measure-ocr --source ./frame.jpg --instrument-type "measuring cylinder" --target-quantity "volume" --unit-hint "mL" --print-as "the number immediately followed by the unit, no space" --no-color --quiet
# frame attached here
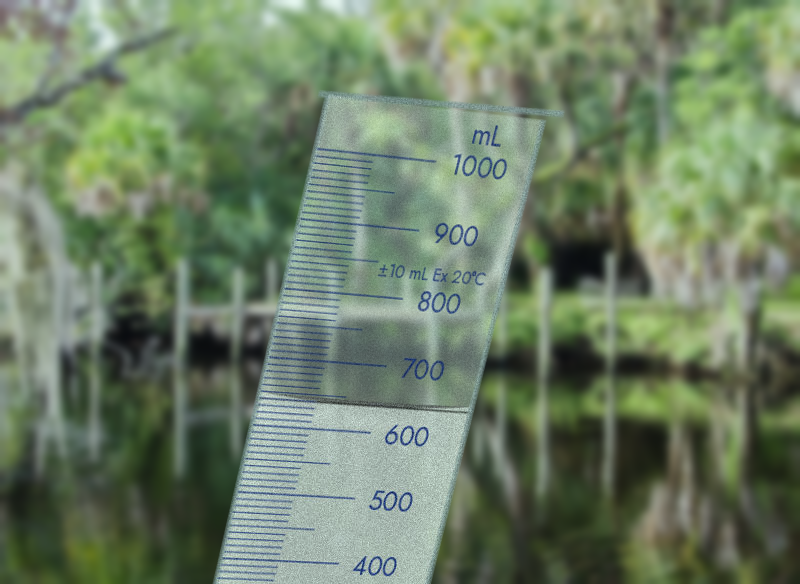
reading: 640mL
